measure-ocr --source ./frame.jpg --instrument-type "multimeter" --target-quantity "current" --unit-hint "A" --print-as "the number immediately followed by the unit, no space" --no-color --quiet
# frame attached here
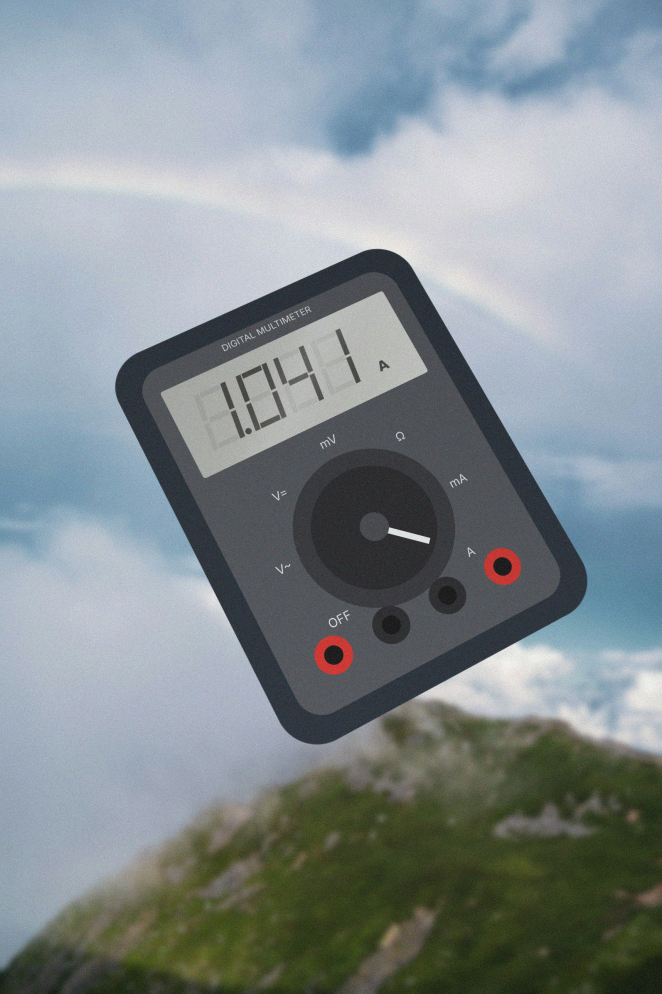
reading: 1.041A
